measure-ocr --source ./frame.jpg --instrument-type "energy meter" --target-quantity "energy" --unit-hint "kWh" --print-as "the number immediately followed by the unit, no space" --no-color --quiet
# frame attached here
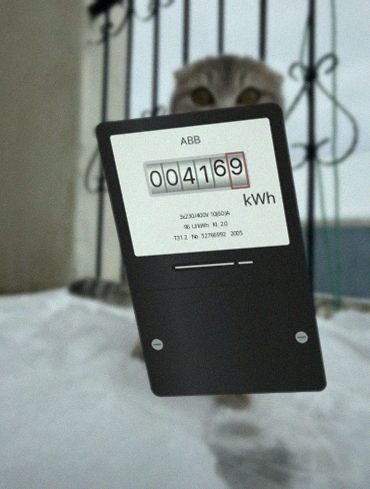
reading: 416.9kWh
